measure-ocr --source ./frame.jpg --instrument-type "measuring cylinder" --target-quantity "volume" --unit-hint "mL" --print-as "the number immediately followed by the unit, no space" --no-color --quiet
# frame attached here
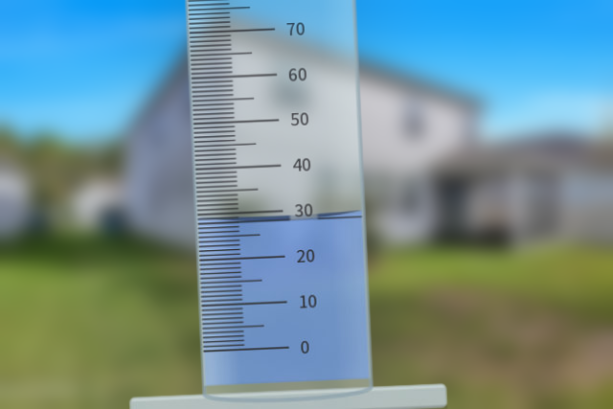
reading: 28mL
